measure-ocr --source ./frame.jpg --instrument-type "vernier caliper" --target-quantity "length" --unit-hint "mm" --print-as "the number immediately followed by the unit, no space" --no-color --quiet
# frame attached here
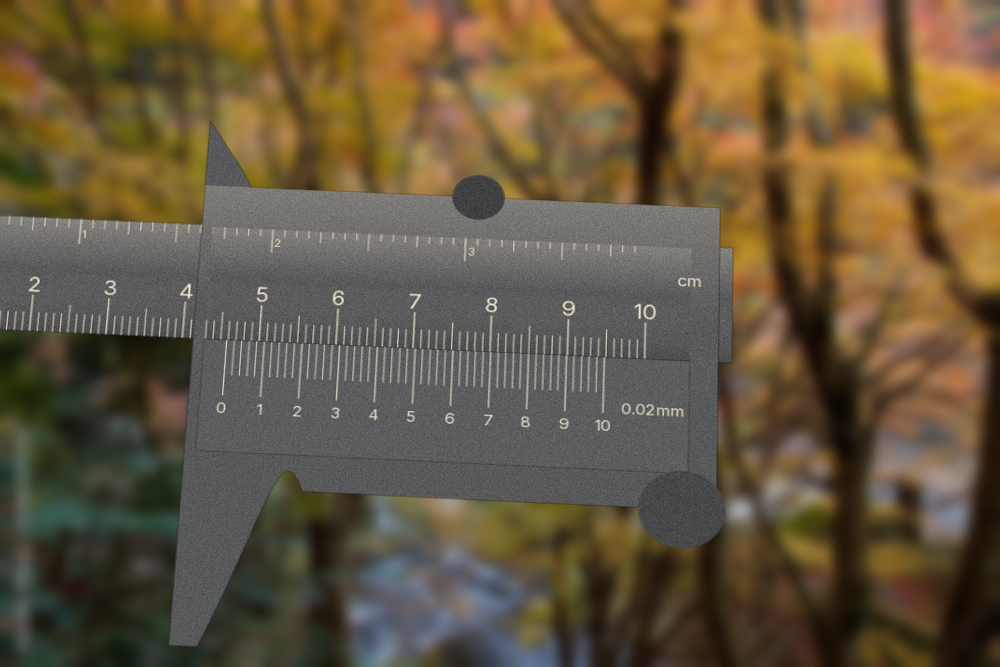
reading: 45.8mm
